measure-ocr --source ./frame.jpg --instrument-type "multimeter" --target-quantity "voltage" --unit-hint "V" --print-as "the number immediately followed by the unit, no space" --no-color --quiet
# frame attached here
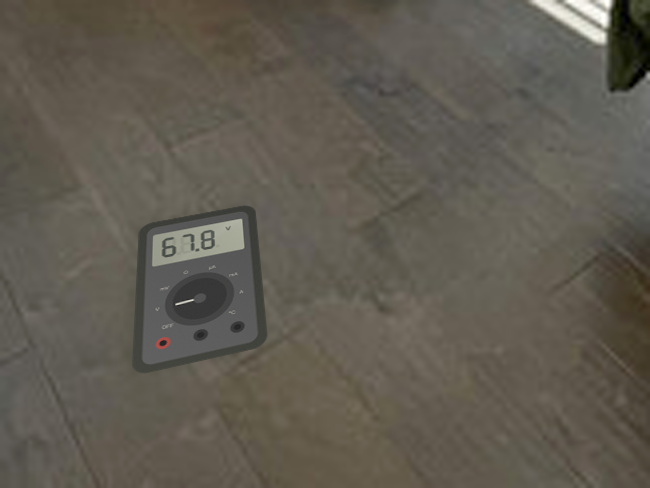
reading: 67.8V
